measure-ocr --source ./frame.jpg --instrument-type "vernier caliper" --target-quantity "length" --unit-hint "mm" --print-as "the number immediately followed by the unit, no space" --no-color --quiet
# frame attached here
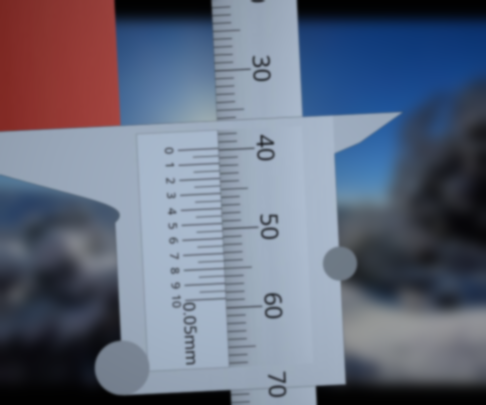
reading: 39.8mm
